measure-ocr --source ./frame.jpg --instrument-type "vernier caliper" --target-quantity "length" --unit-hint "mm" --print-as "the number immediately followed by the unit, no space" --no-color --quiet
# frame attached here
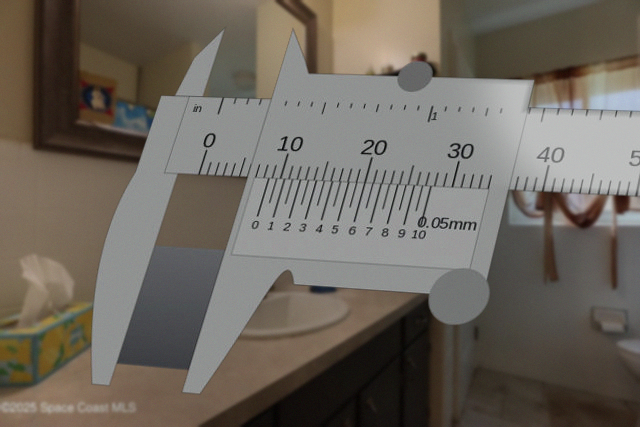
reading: 8.6mm
